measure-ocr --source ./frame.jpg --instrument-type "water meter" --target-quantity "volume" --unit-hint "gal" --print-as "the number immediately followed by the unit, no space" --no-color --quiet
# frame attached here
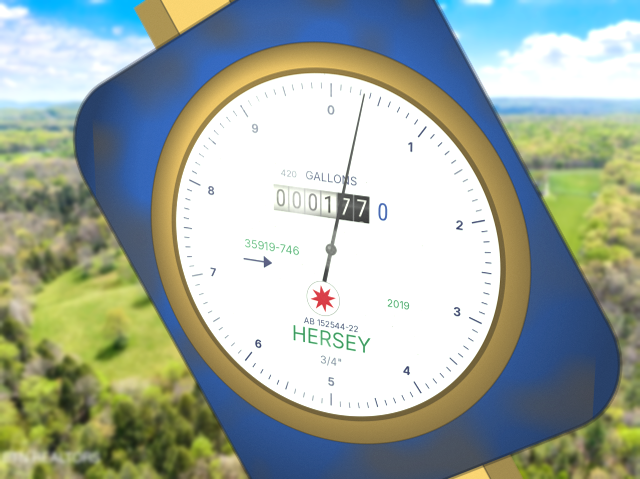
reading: 1770.3gal
